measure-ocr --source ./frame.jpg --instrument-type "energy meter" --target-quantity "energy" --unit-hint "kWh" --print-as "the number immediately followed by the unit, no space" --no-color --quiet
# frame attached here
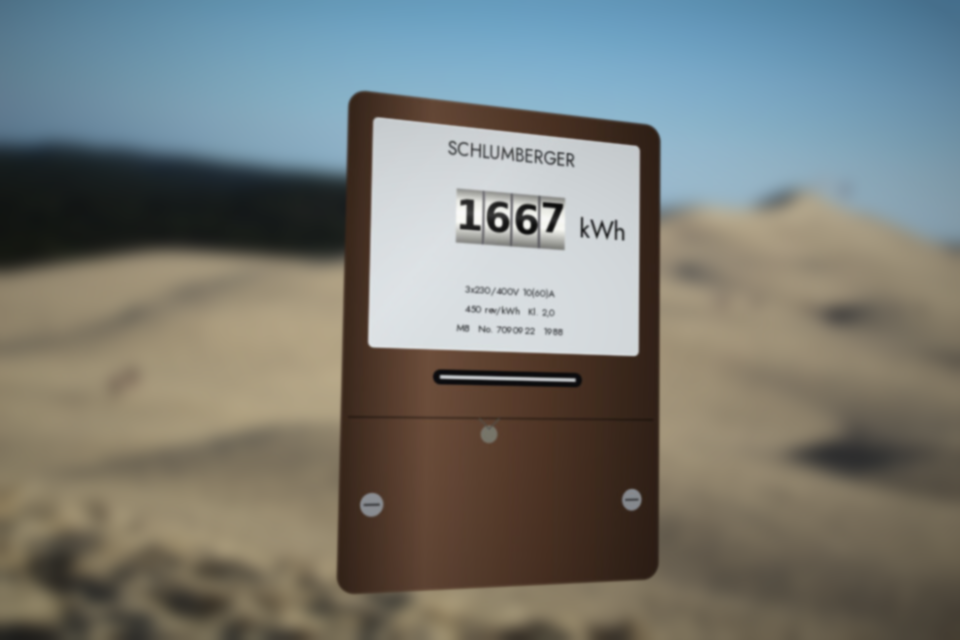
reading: 1667kWh
